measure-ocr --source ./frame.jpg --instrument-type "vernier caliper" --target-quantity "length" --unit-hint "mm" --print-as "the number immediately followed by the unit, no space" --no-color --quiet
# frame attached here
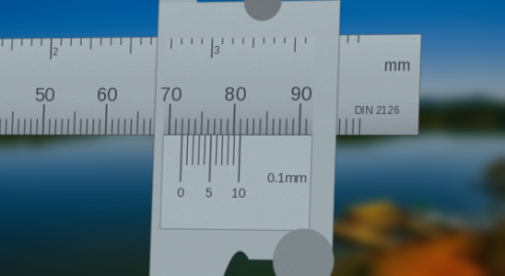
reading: 72.0mm
